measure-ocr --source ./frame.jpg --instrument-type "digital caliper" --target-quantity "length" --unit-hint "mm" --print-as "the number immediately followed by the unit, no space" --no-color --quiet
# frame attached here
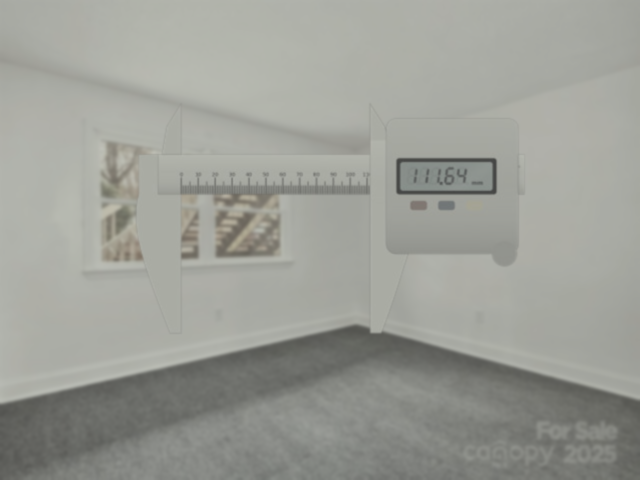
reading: 111.64mm
